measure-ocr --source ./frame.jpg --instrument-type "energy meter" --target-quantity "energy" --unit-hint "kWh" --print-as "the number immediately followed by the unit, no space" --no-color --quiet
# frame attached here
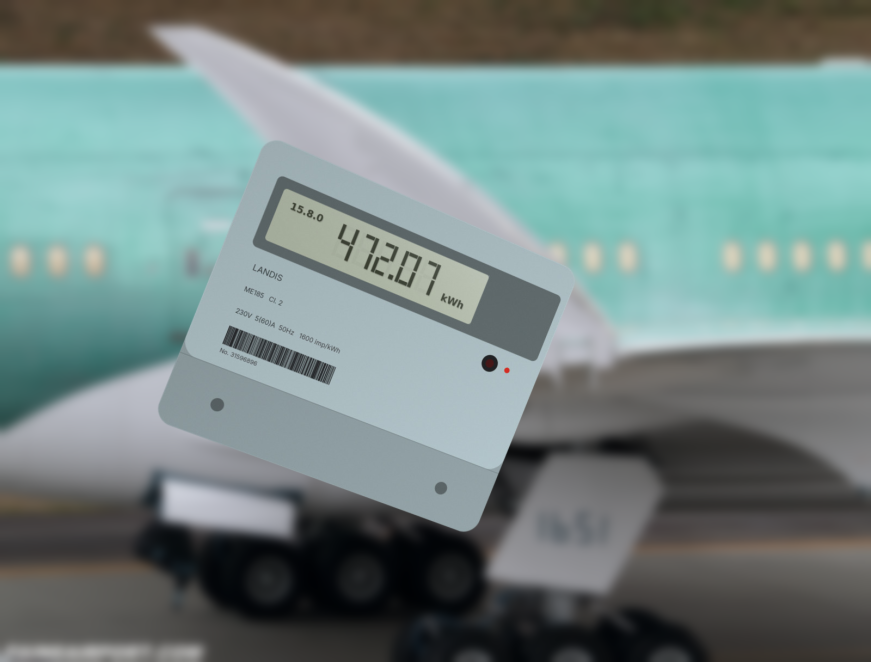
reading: 472.07kWh
